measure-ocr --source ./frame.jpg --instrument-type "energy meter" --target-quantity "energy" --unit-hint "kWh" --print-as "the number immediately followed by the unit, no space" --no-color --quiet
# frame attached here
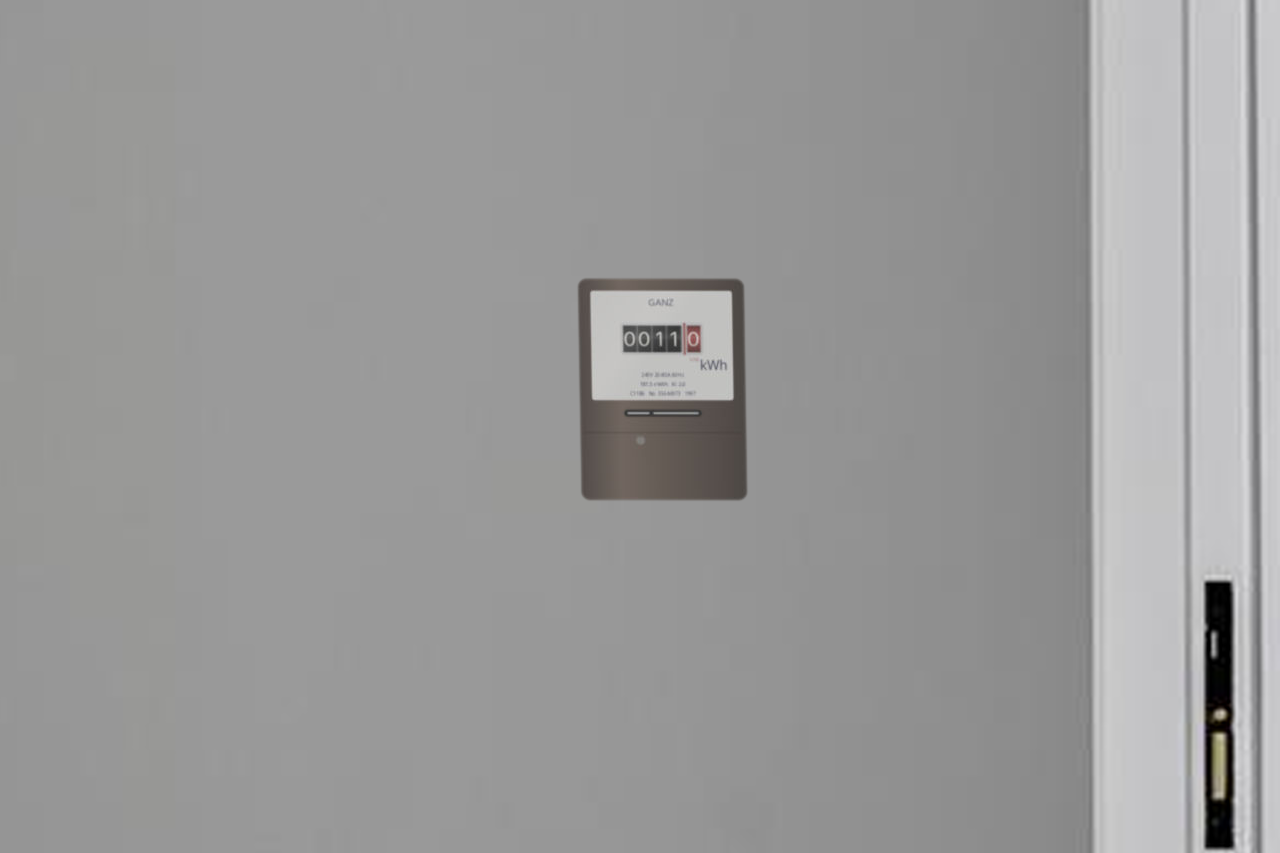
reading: 11.0kWh
